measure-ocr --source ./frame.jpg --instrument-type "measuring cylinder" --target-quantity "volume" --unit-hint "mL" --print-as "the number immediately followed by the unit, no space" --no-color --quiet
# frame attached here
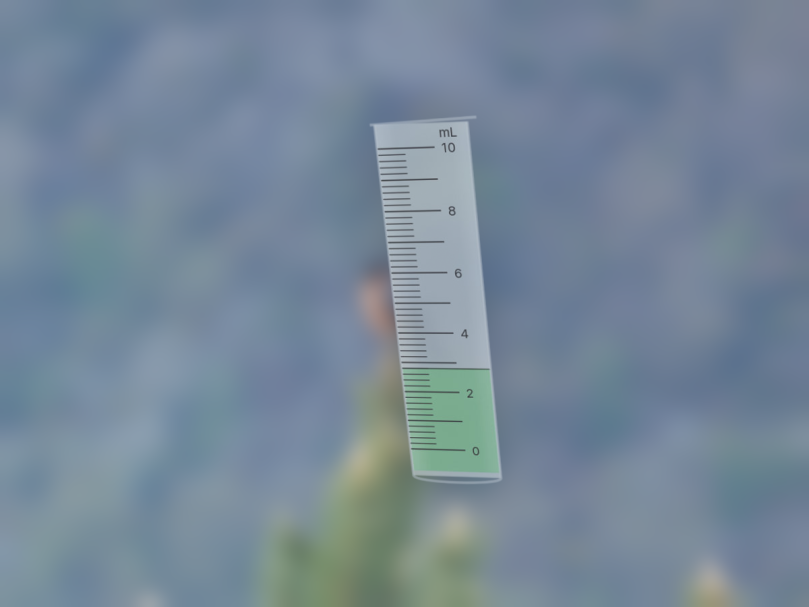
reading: 2.8mL
